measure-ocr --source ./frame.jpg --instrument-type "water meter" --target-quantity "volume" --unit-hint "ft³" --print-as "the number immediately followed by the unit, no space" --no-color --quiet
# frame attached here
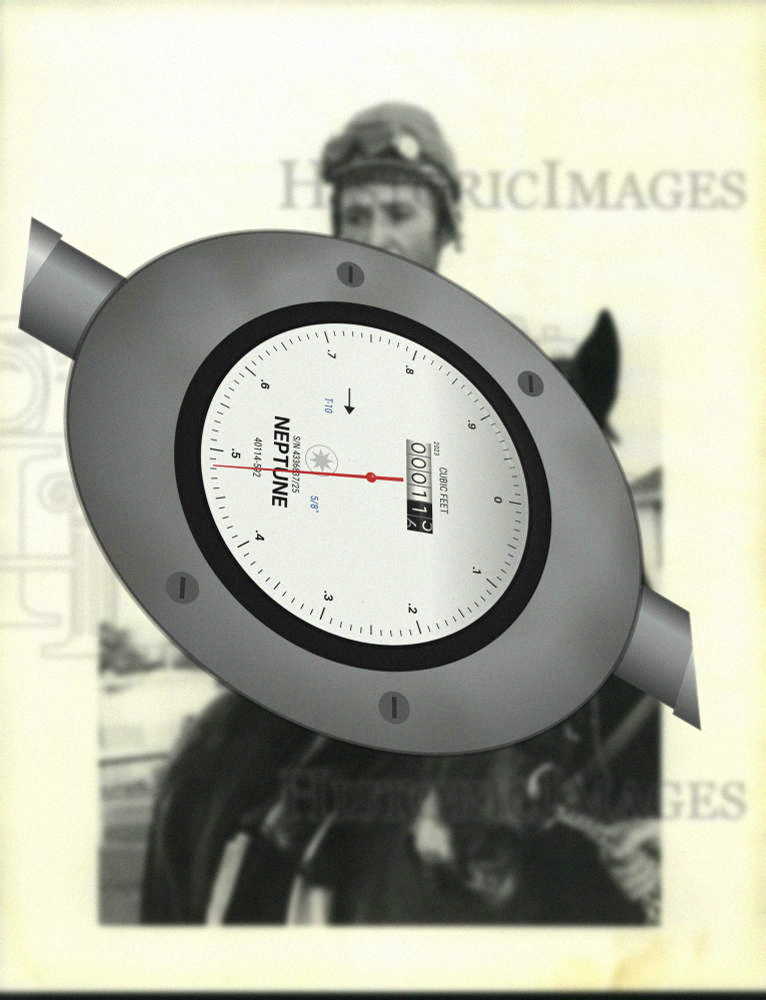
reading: 115.48ft³
